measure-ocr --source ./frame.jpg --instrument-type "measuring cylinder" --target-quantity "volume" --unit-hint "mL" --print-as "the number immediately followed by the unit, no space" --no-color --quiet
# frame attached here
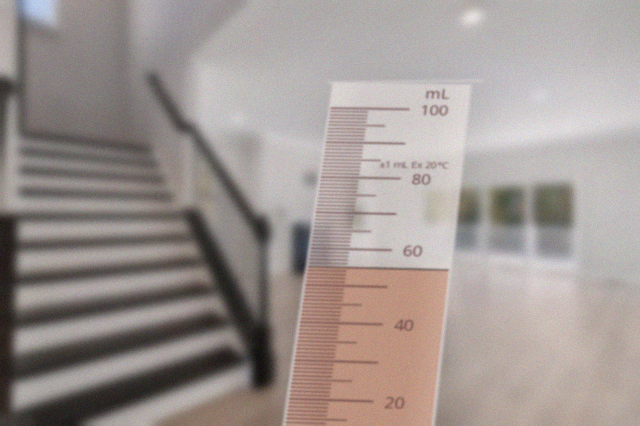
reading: 55mL
